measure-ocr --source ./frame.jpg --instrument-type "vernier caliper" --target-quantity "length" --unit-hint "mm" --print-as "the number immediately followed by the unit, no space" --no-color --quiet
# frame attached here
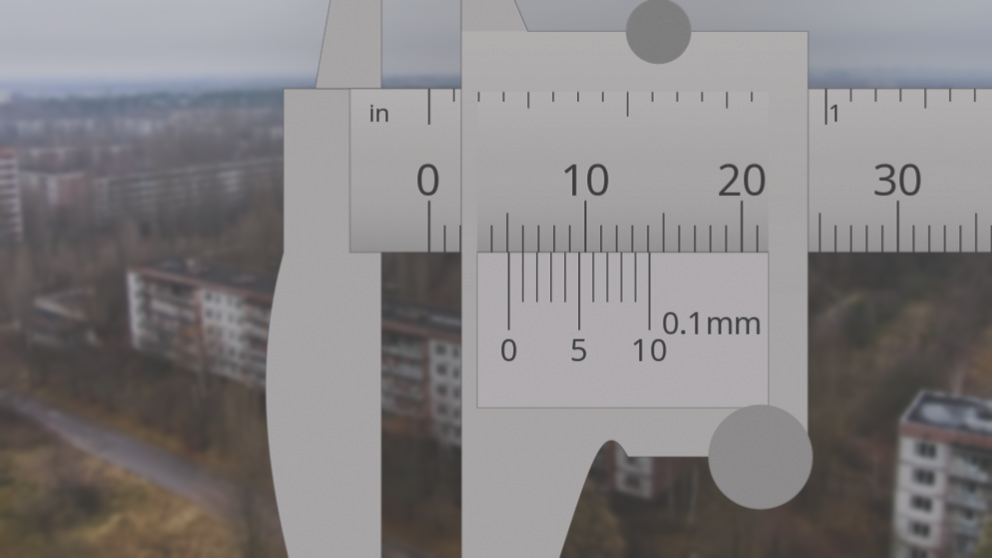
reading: 5.1mm
